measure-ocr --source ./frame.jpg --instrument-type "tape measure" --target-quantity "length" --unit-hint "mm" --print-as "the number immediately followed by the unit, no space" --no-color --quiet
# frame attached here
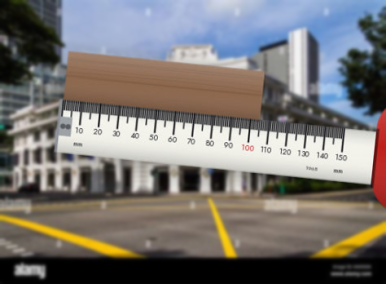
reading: 105mm
